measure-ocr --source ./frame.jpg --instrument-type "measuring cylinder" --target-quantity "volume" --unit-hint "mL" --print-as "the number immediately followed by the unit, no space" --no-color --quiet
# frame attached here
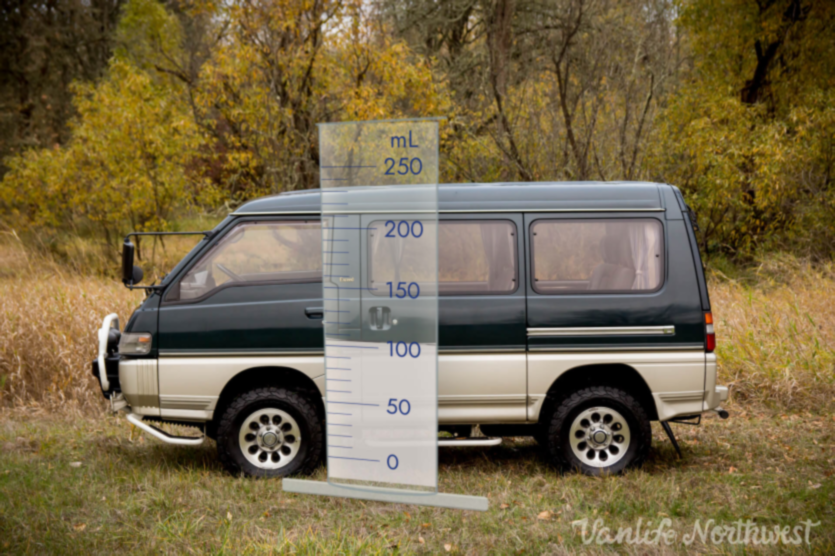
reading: 105mL
